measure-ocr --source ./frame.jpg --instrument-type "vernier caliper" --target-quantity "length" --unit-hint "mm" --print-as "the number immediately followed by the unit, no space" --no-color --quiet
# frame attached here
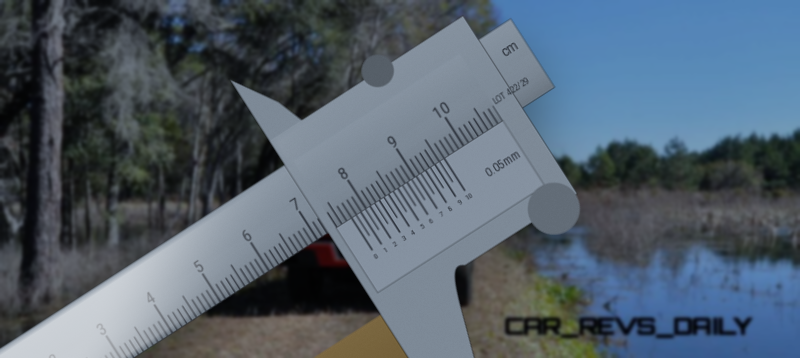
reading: 77.0mm
